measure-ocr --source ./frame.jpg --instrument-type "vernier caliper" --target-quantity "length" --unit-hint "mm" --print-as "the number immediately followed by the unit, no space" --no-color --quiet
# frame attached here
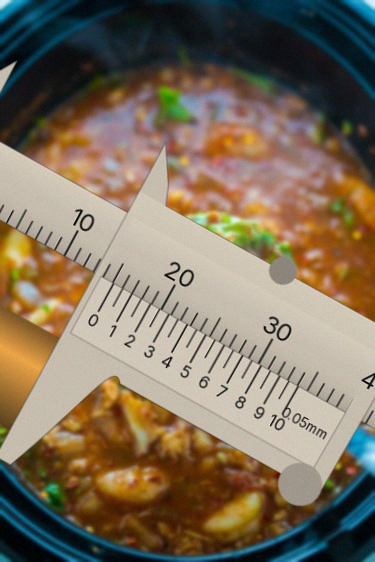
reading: 15.1mm
